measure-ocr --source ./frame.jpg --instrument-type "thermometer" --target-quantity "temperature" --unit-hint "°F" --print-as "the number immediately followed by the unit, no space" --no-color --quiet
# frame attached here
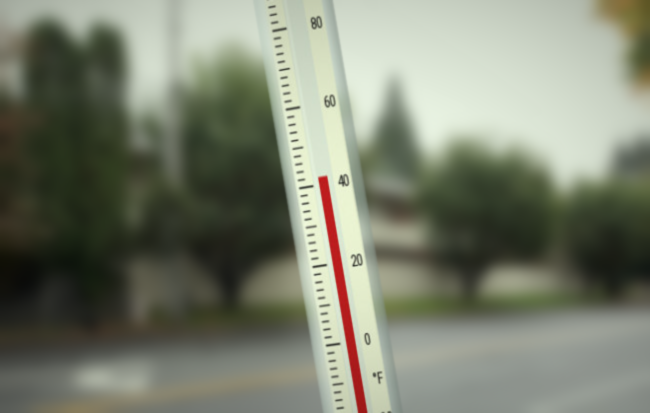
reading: 42°F
